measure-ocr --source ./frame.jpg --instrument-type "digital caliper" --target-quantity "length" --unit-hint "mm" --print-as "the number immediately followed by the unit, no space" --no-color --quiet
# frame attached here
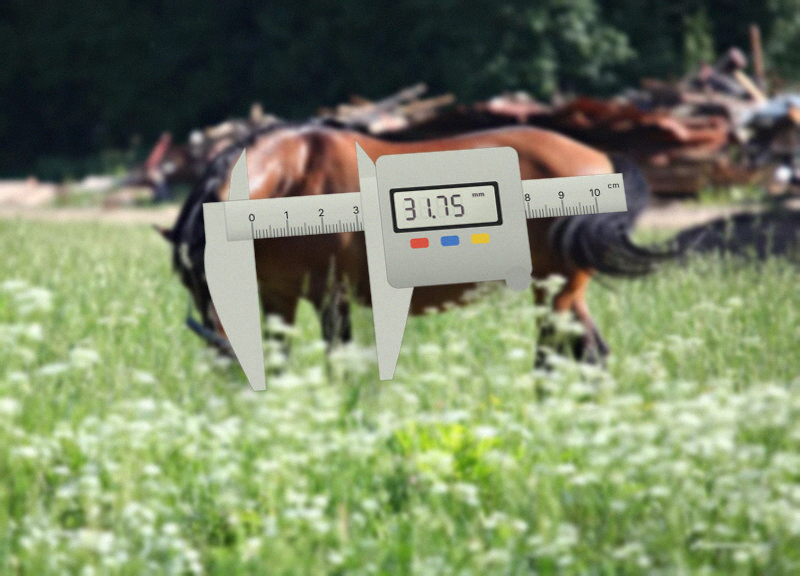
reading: 31.75mm
